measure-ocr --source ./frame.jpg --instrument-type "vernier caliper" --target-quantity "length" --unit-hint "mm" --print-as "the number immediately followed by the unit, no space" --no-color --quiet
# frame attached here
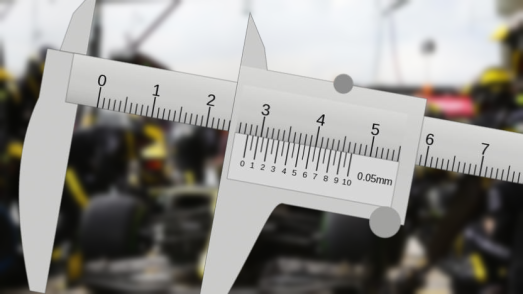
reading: 27.6mm
